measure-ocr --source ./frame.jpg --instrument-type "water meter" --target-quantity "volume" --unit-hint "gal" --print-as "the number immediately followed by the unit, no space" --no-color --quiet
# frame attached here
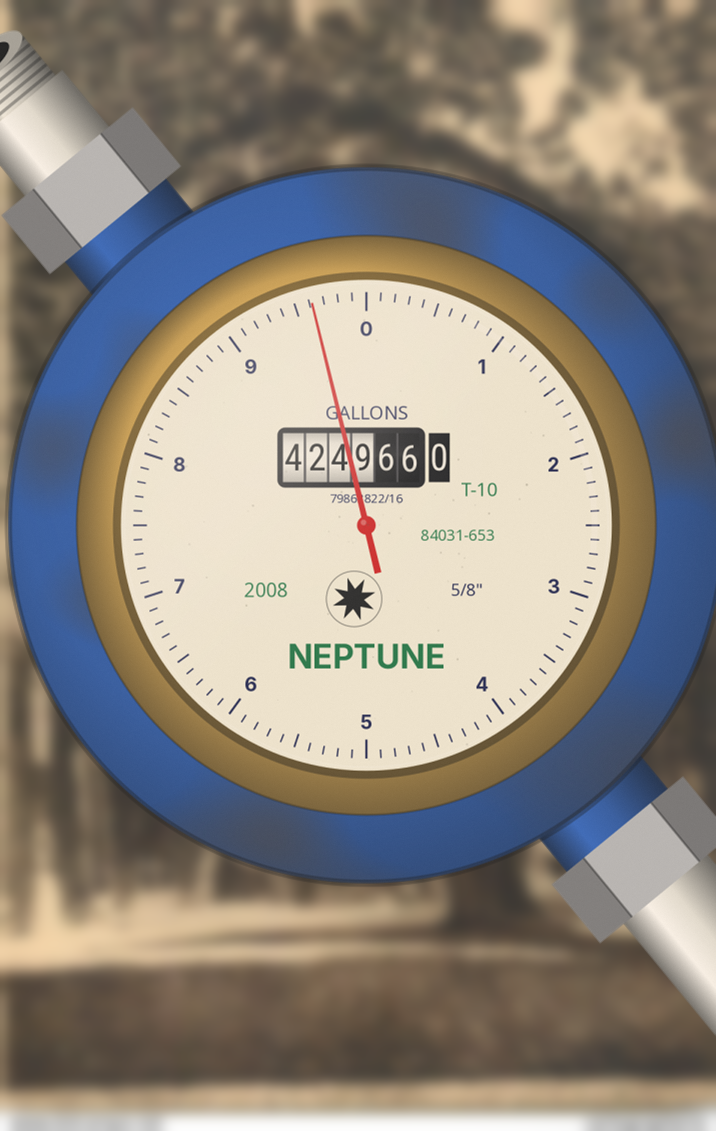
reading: 4249659.6gal
